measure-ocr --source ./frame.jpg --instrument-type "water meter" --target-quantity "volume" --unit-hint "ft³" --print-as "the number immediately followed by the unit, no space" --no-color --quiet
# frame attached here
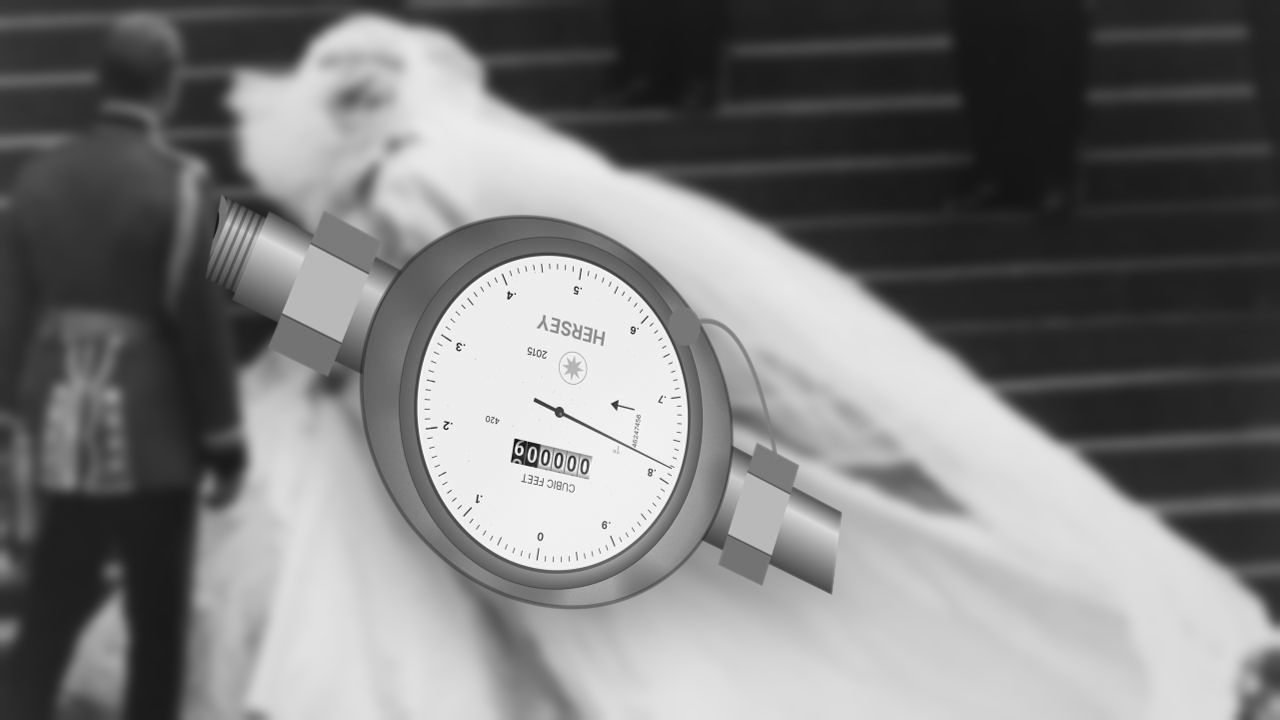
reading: 8.78ft³
